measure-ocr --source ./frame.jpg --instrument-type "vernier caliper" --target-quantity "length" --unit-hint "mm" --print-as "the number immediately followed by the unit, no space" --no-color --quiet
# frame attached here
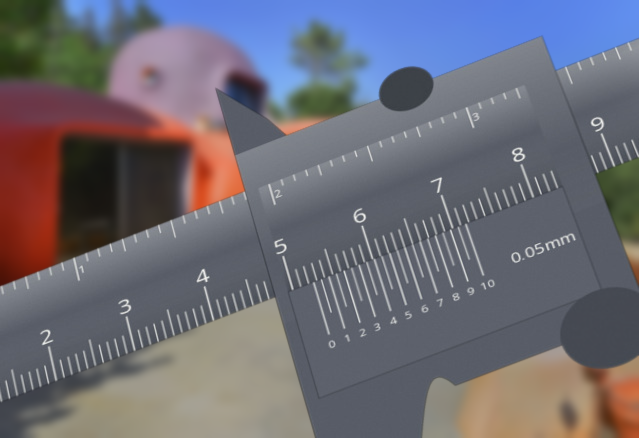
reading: 52.6mm
